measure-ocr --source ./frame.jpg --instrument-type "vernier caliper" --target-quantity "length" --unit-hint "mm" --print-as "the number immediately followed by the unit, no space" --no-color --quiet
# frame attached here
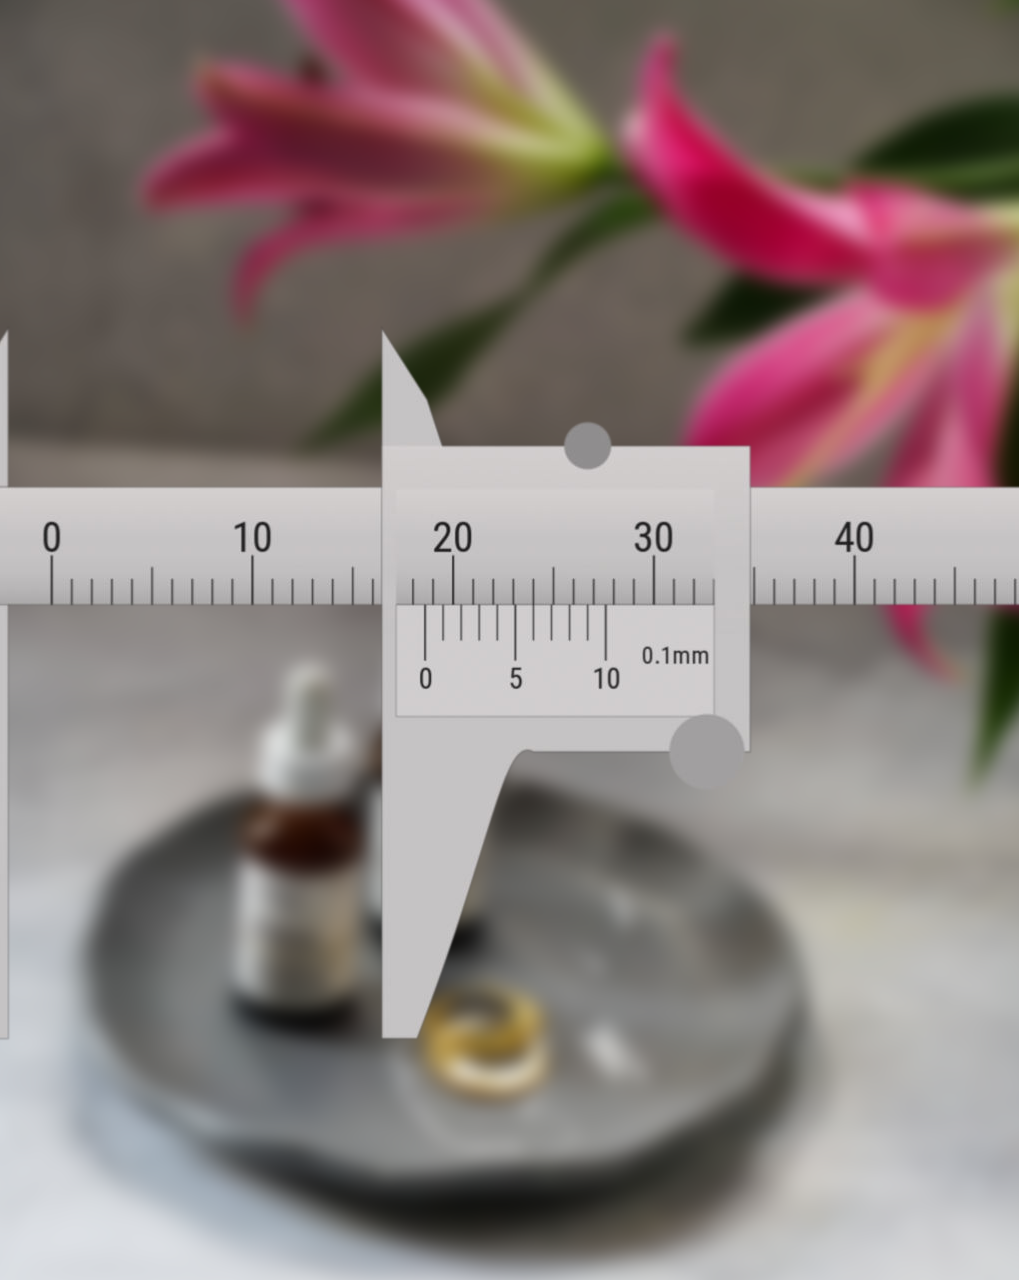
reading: 18.6mm
